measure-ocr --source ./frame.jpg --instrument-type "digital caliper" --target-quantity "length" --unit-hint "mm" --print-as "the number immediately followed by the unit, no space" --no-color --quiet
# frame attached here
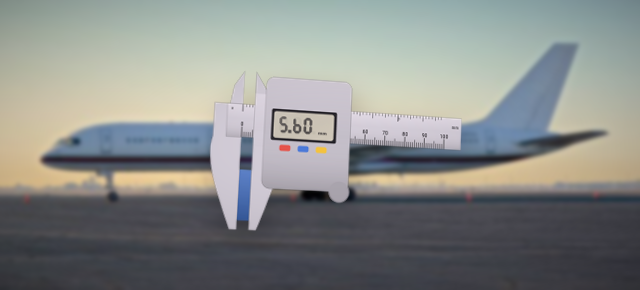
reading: 5.60mm
